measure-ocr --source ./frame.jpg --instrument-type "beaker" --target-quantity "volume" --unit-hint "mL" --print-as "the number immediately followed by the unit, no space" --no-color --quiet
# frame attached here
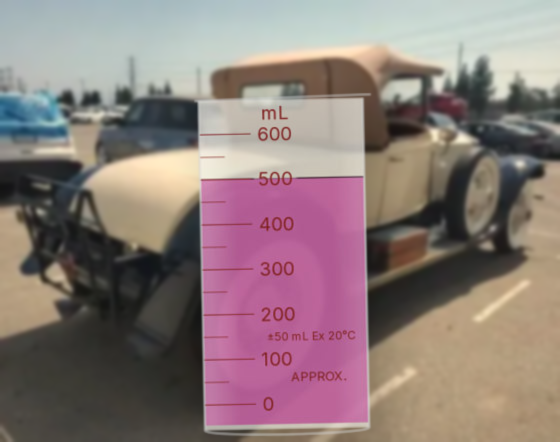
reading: 500mL
